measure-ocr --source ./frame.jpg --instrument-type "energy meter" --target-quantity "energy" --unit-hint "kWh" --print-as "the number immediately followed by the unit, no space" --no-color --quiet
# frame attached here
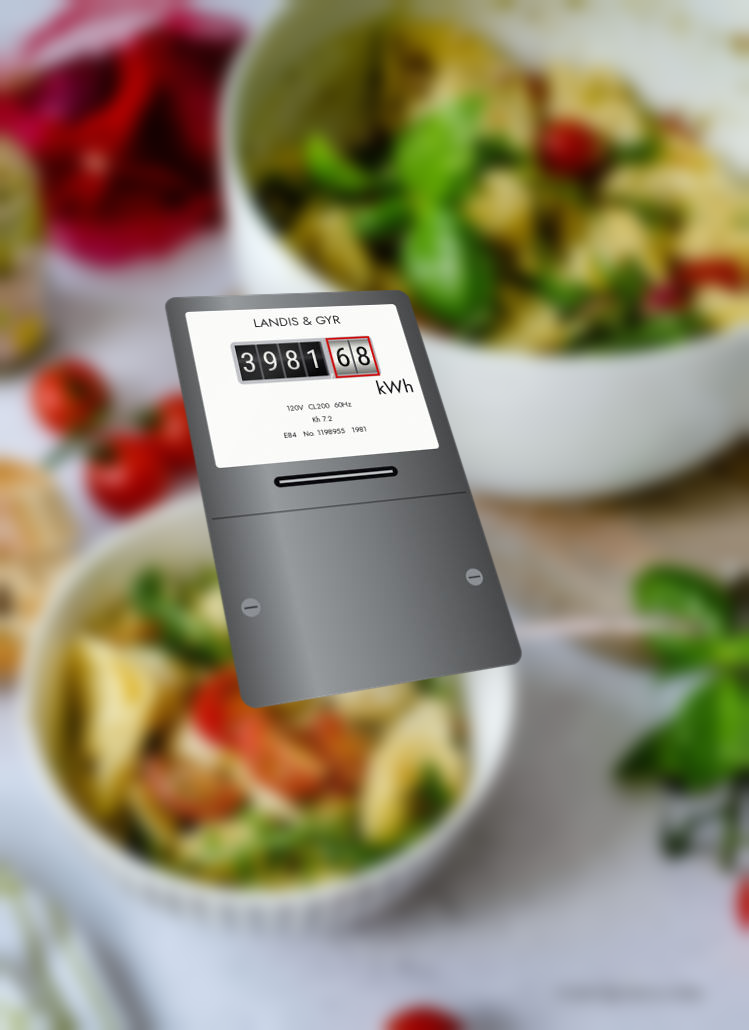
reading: 3981.68kWh
